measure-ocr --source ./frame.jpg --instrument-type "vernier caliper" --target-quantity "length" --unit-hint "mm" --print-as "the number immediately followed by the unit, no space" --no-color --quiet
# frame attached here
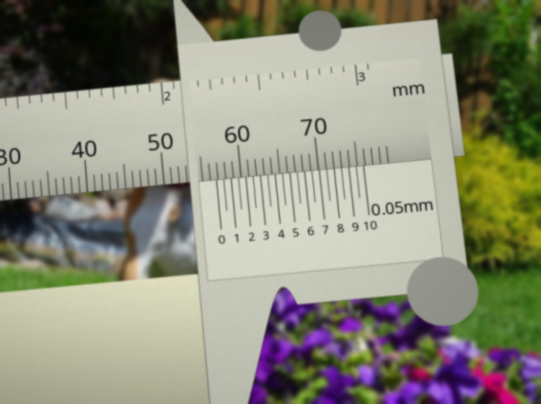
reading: 56.8mm
